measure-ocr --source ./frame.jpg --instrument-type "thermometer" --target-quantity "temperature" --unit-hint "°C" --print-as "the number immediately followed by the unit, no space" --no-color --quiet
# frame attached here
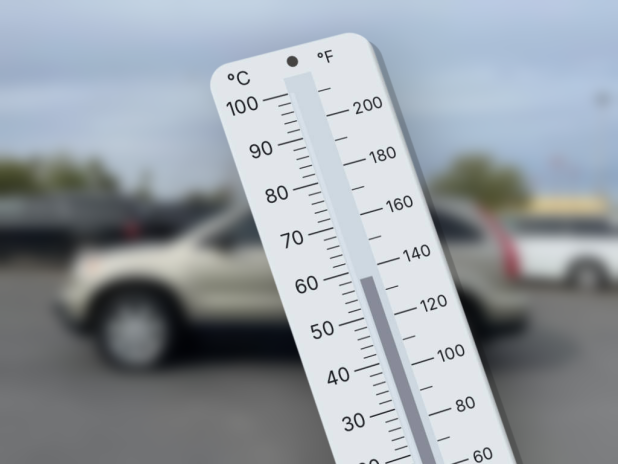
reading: 58°C
